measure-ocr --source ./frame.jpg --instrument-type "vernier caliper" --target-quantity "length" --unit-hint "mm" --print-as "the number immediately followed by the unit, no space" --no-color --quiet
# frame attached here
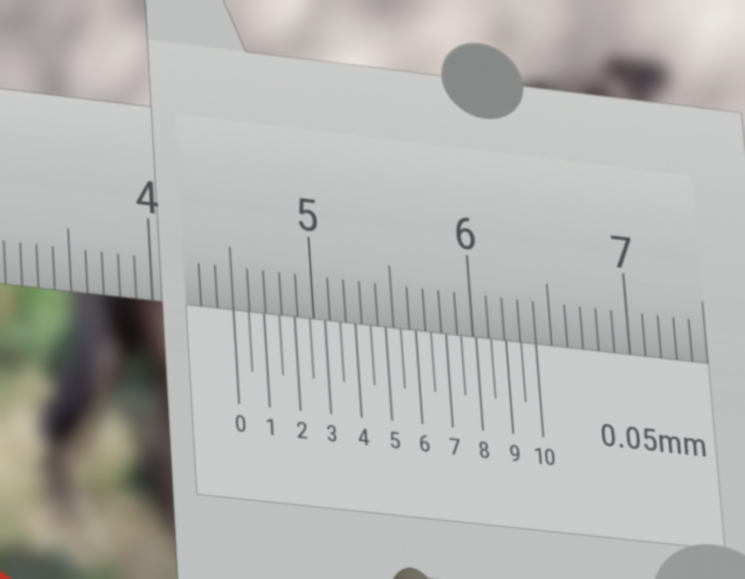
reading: 45.0mm
